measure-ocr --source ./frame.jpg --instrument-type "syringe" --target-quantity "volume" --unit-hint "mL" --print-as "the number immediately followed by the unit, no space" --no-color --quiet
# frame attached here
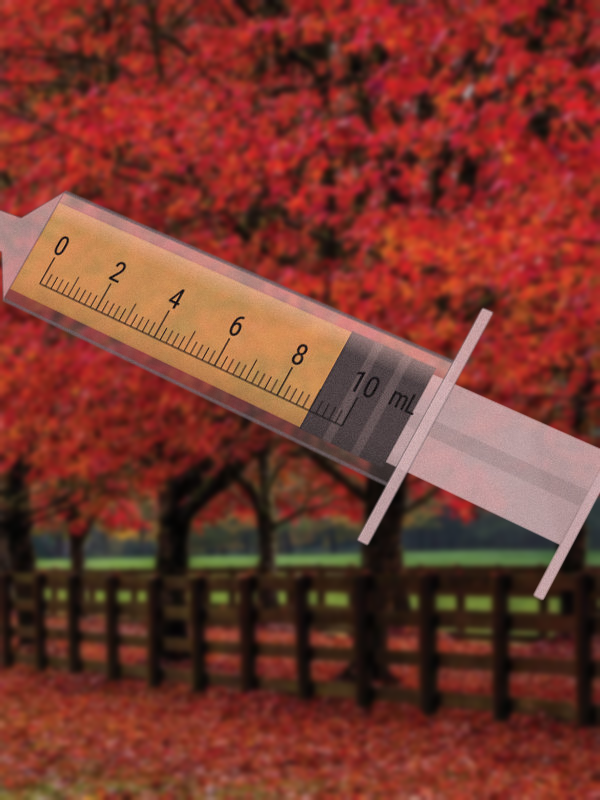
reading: 9mL
